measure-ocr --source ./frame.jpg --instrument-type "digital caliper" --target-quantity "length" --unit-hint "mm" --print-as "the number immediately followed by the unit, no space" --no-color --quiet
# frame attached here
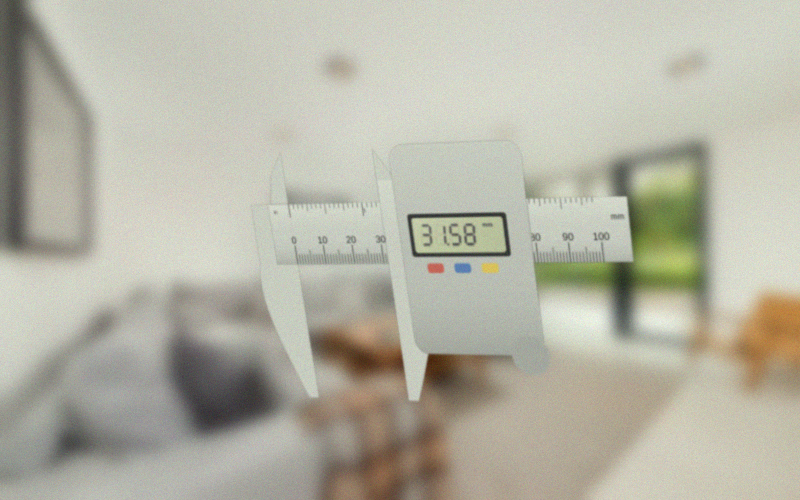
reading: 31.58mm
